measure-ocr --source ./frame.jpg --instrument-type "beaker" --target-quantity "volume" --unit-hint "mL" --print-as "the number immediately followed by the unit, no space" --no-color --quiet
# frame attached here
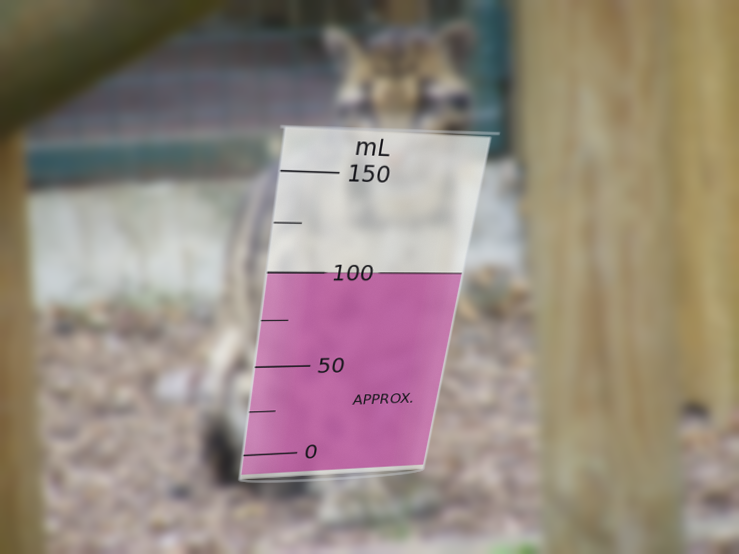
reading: 100mL
